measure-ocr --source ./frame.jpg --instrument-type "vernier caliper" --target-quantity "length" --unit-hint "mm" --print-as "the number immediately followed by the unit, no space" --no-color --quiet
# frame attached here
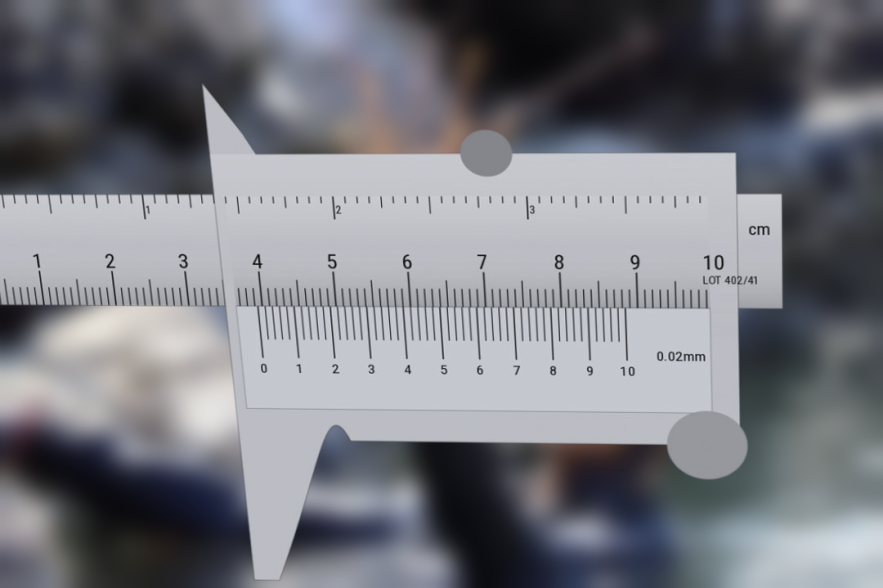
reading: 39.4mm
